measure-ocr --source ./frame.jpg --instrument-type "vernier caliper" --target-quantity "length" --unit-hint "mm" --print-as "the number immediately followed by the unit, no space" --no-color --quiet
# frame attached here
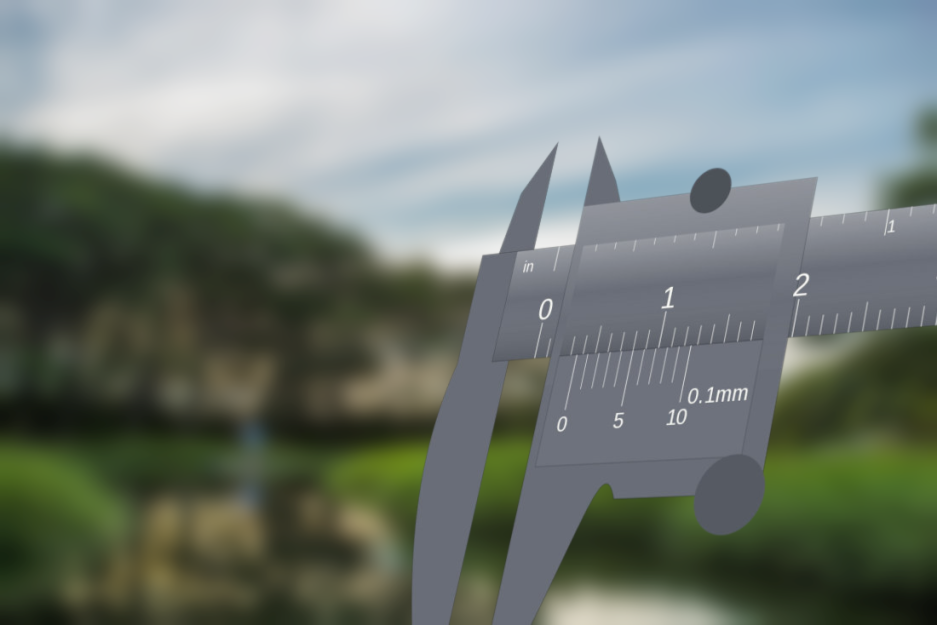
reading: 3.5mm
